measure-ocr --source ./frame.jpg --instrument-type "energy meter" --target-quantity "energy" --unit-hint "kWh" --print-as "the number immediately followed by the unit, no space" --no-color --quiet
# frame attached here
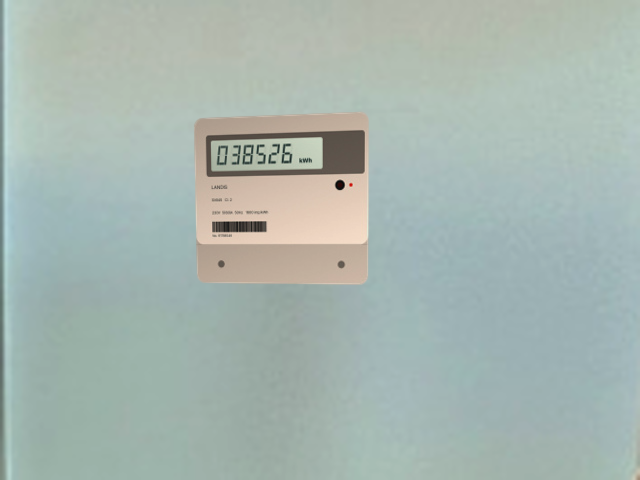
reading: 38526kWh
